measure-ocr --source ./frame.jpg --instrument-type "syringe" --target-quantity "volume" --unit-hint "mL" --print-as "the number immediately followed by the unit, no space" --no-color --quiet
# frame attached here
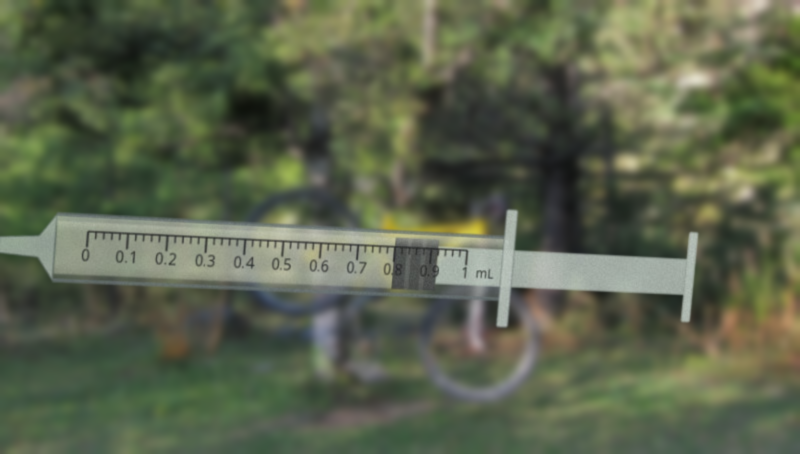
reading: 0.8mL
